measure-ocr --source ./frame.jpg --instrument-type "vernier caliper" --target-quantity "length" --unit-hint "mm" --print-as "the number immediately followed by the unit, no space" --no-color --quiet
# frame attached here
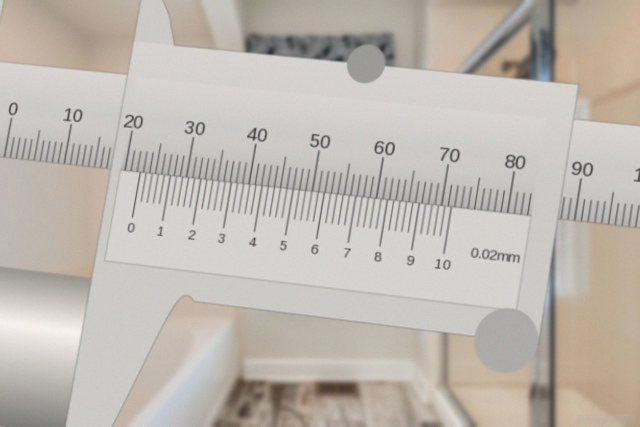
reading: 22.5mm
